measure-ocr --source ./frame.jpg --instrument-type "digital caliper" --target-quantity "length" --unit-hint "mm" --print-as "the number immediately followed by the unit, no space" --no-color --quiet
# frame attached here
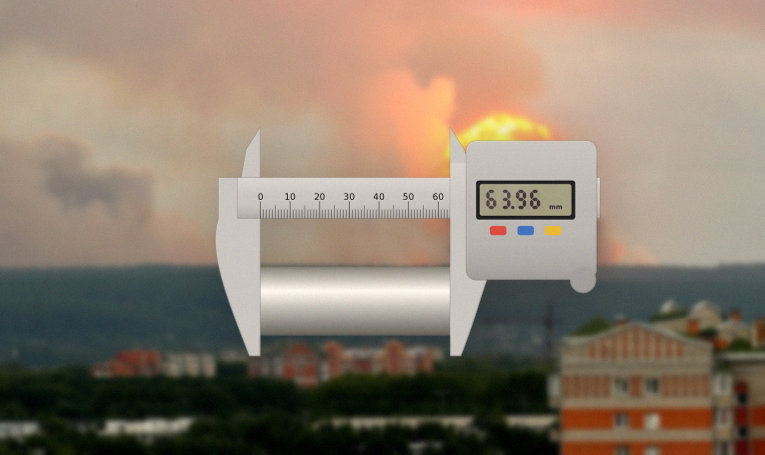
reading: 63.96mm
